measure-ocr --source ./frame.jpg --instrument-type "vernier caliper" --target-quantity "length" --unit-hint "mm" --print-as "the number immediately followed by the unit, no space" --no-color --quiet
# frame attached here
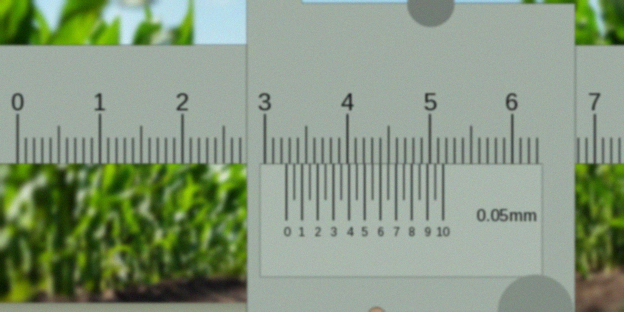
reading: 32.6mm
